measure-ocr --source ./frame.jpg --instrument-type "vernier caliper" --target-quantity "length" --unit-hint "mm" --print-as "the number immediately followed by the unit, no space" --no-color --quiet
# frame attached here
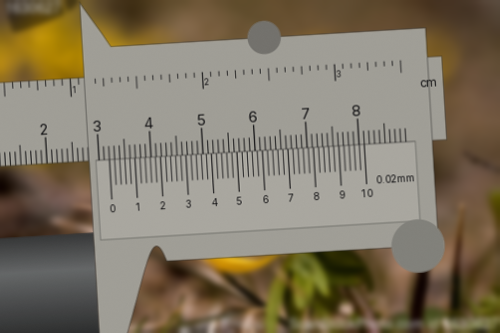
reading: 32.0mm
